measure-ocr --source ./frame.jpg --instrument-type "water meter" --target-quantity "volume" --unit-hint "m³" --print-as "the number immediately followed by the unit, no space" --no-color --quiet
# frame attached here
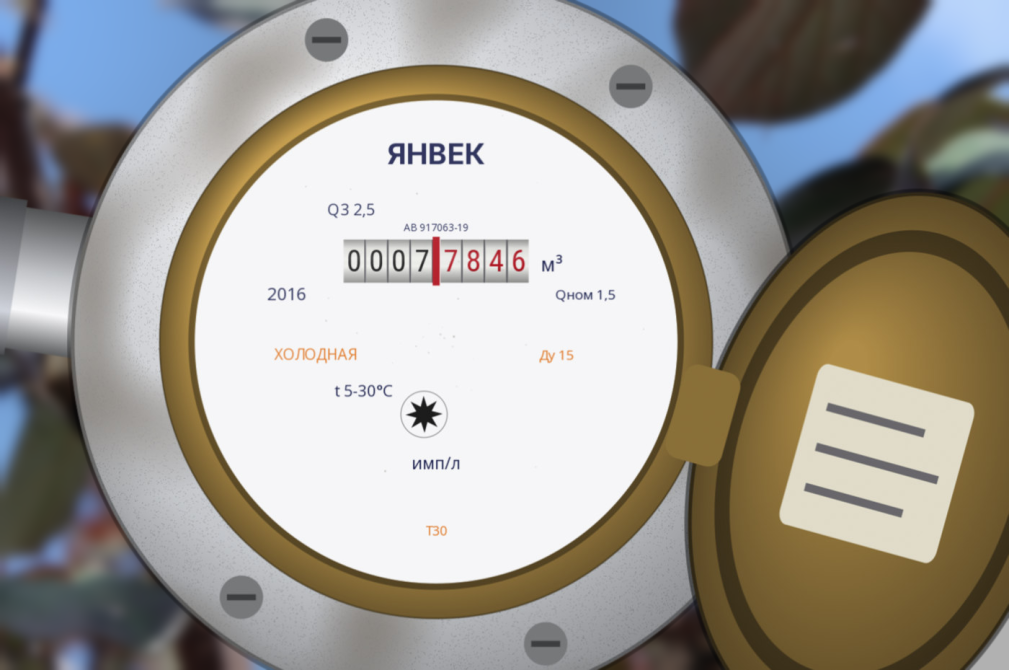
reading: 7.7846m³
